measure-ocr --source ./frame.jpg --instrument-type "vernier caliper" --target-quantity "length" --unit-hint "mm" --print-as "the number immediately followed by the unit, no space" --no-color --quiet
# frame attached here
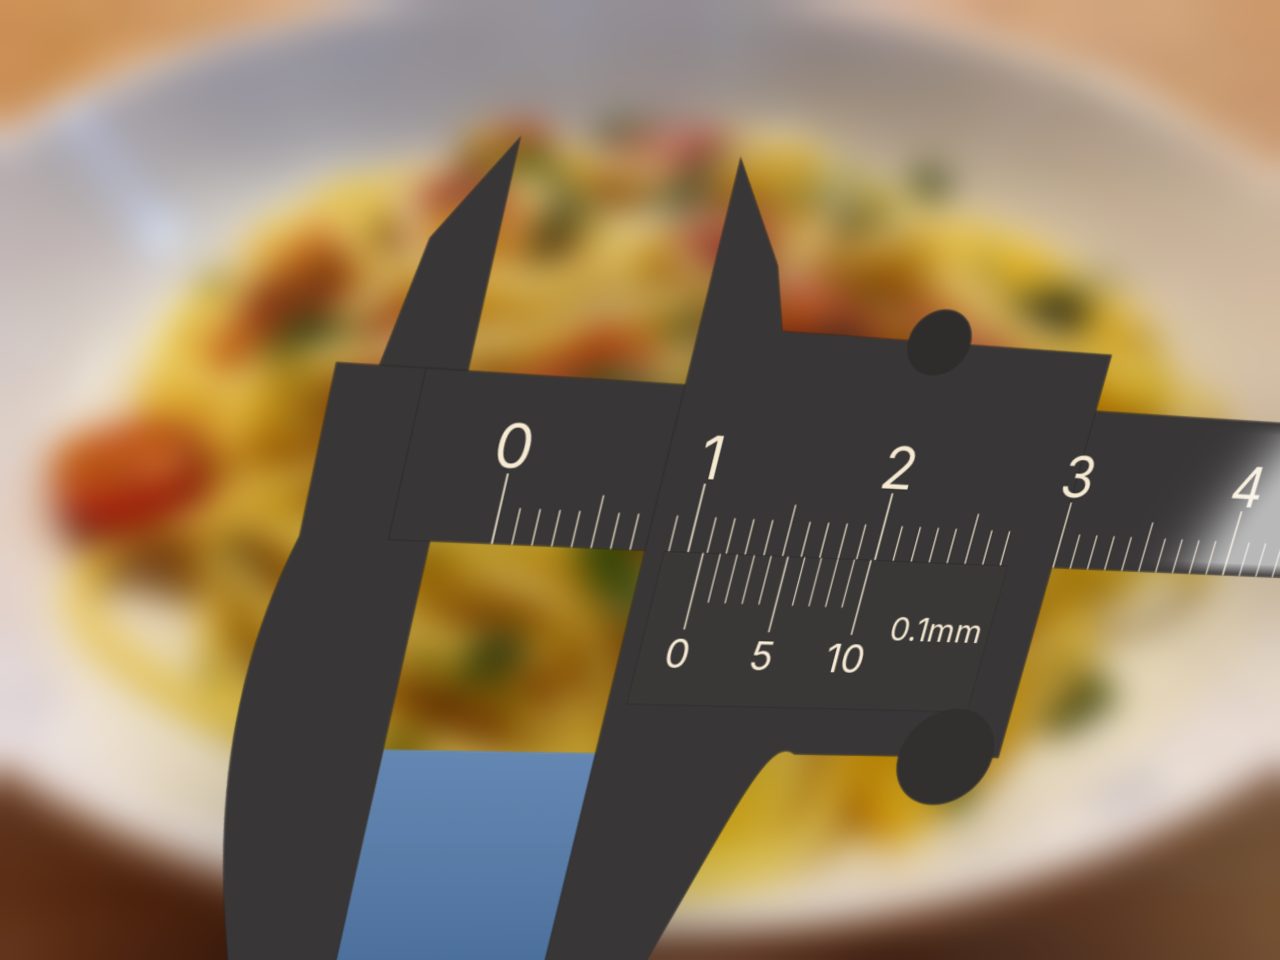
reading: 10.8mm
